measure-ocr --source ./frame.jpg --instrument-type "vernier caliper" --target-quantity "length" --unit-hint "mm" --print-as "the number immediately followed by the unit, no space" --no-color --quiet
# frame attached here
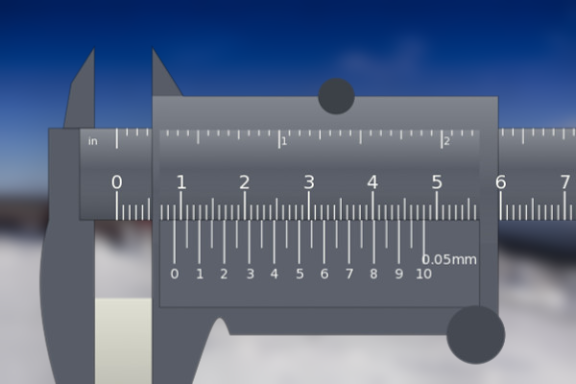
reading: 9.0mm
